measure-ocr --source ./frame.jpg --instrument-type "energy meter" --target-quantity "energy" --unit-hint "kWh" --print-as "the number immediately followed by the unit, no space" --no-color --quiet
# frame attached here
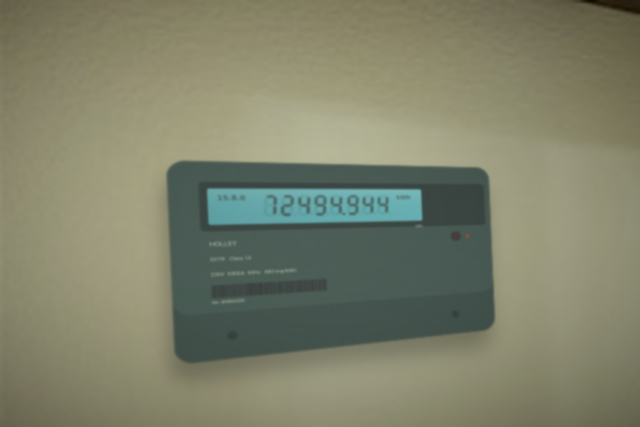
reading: 72494.944kWh
